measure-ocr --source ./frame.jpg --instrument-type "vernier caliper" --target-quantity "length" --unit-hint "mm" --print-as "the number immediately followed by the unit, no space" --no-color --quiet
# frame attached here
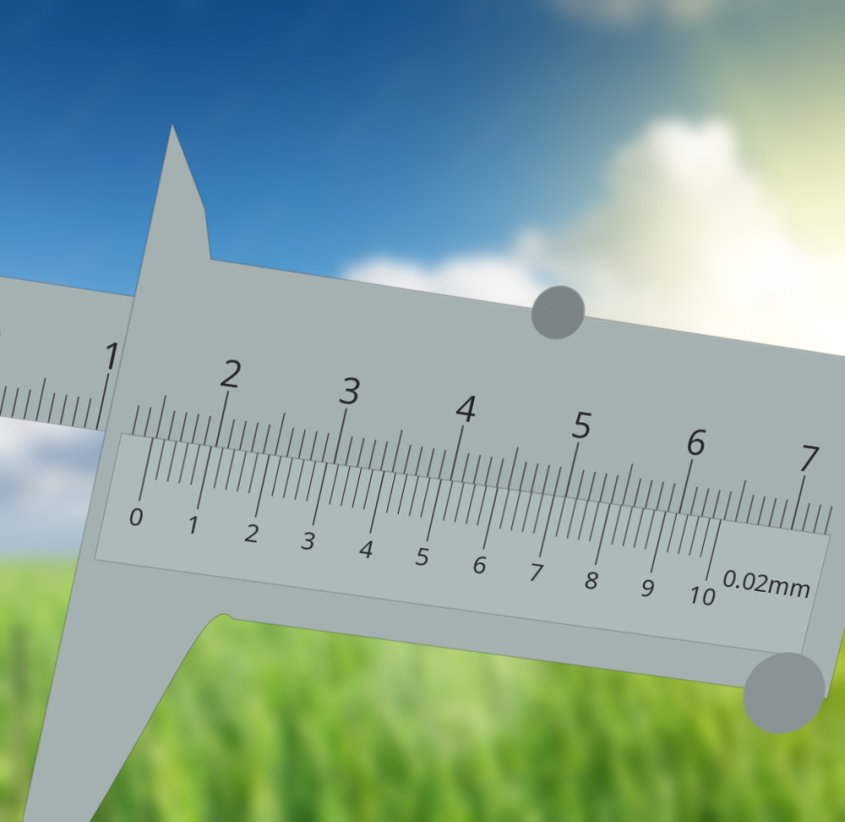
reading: 14.7mm
